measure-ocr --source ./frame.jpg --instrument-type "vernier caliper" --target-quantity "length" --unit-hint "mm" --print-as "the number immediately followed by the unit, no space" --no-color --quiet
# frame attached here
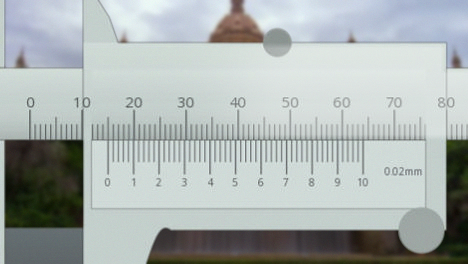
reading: 15.0mm
